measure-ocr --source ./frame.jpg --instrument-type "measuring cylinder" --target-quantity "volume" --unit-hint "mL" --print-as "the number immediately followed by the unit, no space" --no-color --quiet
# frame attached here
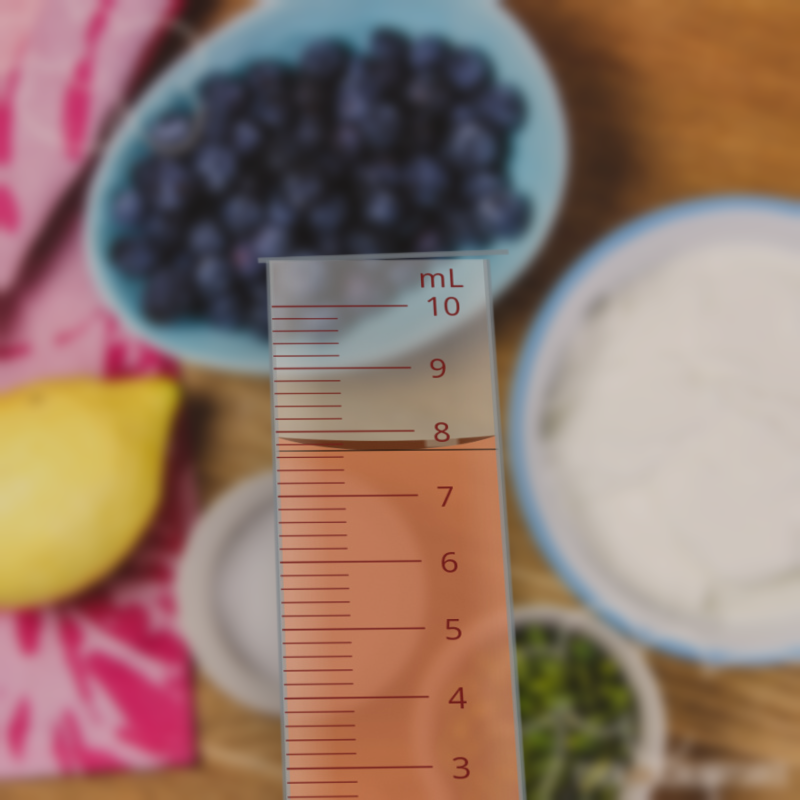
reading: 7.7mL
